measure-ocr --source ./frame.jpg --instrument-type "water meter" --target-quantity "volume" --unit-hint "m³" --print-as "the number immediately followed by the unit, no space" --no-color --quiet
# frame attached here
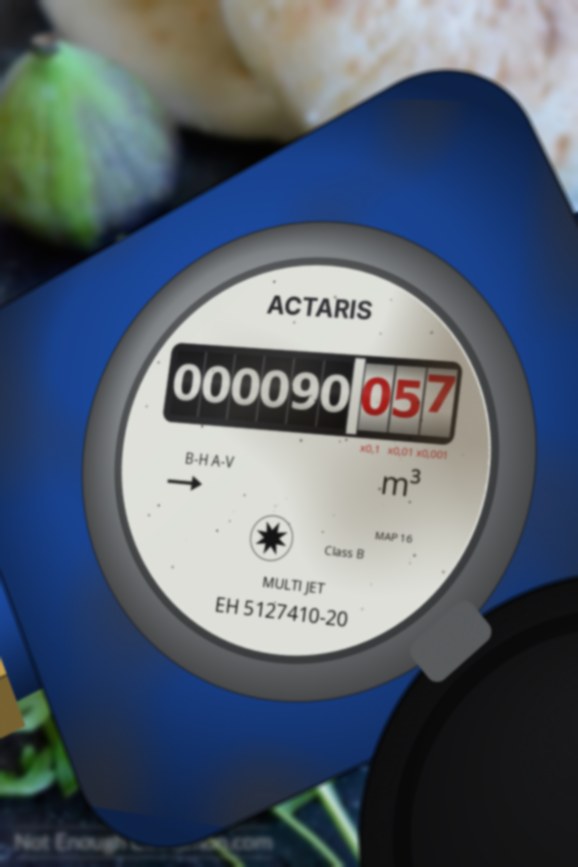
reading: 90.057m³
